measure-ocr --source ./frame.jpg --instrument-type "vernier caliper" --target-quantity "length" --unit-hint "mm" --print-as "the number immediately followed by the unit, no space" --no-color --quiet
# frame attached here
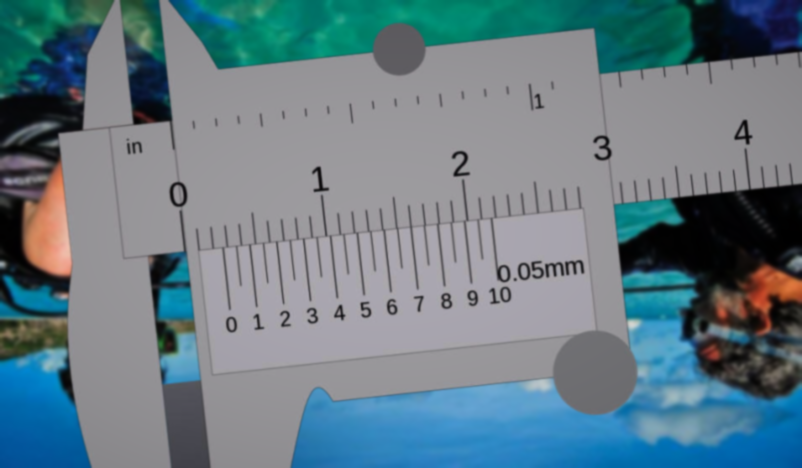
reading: 2.7mm
